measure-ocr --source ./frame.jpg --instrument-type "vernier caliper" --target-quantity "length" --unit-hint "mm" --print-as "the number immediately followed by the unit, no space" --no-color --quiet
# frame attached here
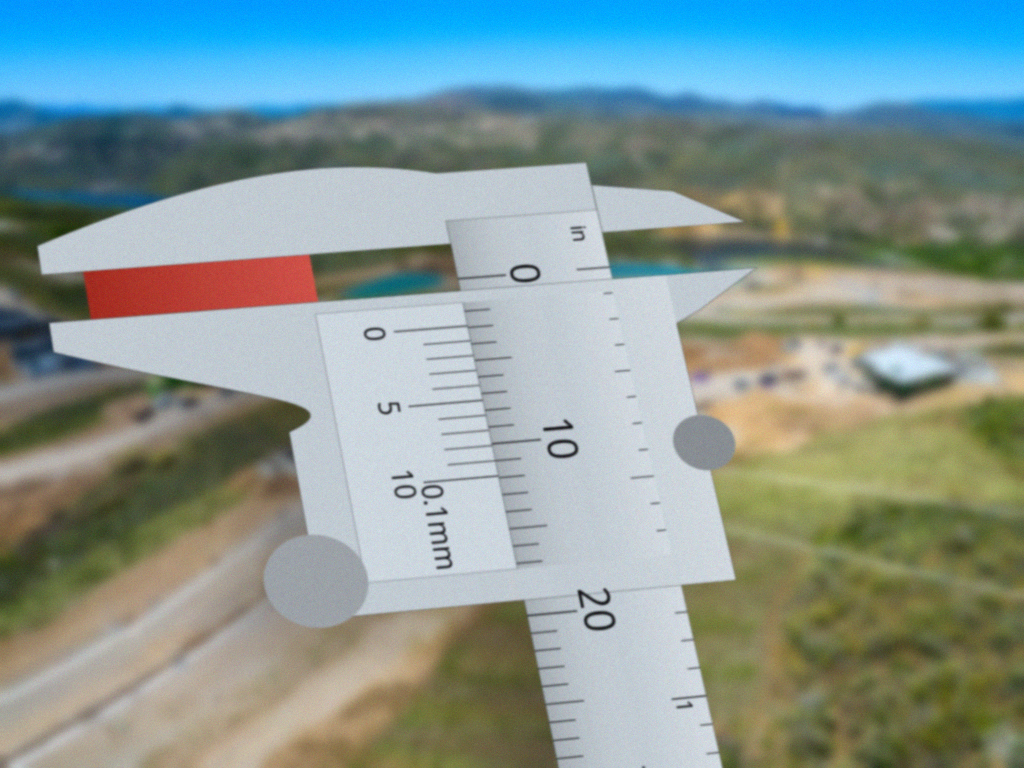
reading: 2.9mm
